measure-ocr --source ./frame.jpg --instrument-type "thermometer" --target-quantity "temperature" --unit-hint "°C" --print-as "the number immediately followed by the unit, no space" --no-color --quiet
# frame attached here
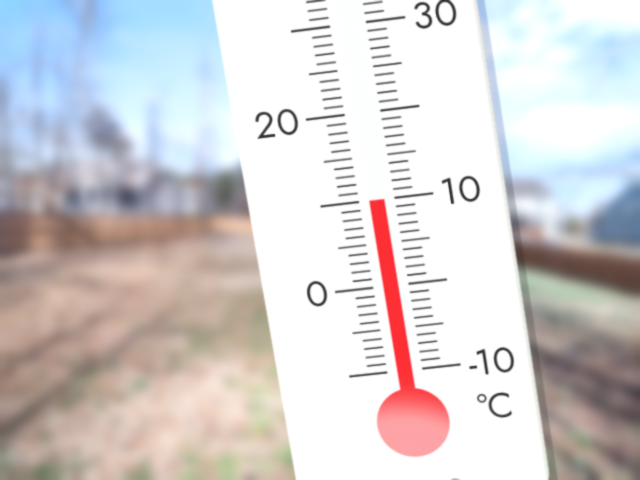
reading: 10°C
